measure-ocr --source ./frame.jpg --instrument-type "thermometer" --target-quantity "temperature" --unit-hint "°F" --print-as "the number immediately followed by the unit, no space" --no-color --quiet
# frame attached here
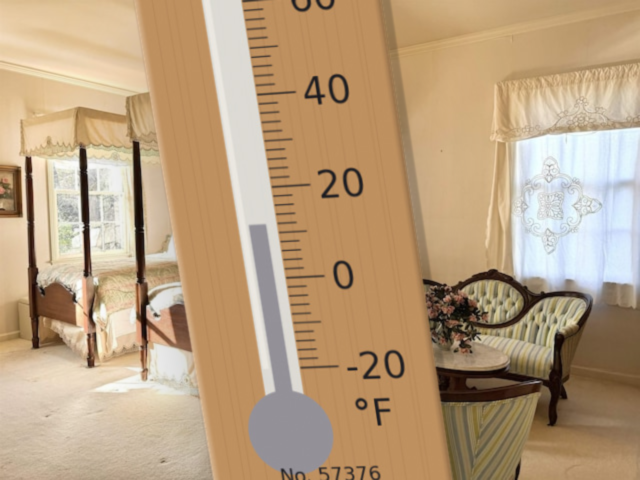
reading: 12°F
